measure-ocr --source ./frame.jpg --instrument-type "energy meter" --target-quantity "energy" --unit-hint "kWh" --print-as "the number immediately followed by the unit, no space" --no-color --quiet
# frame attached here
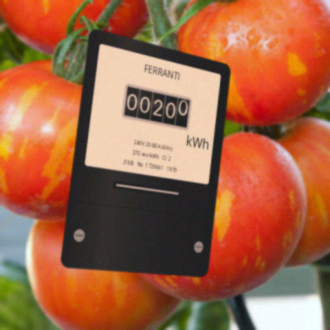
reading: 200kWh
